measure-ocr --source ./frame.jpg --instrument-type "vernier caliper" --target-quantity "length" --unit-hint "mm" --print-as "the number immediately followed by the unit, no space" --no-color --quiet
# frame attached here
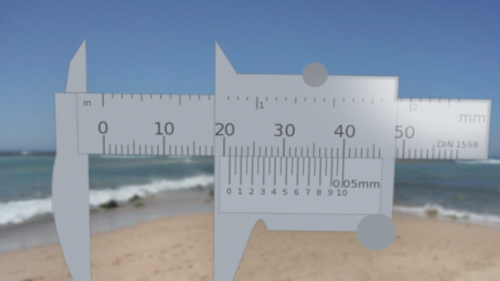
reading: 21.0mm
